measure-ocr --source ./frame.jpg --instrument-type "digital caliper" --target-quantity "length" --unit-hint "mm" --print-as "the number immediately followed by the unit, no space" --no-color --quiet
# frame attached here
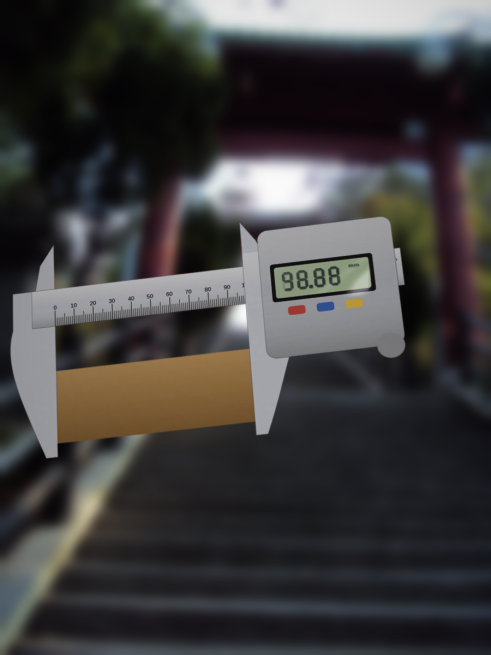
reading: 98.88mm
